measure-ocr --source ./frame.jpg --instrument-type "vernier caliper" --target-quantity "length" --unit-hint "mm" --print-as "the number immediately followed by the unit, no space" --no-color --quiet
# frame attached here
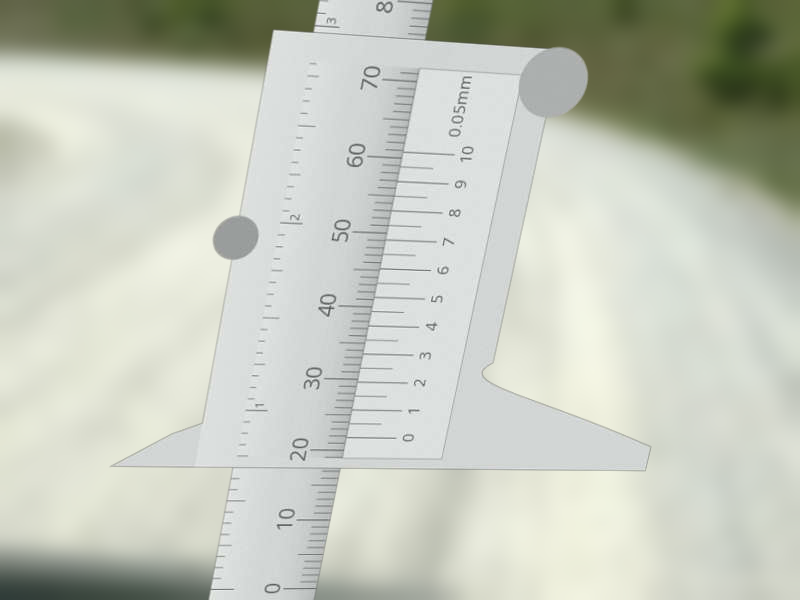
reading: 21.8mm
